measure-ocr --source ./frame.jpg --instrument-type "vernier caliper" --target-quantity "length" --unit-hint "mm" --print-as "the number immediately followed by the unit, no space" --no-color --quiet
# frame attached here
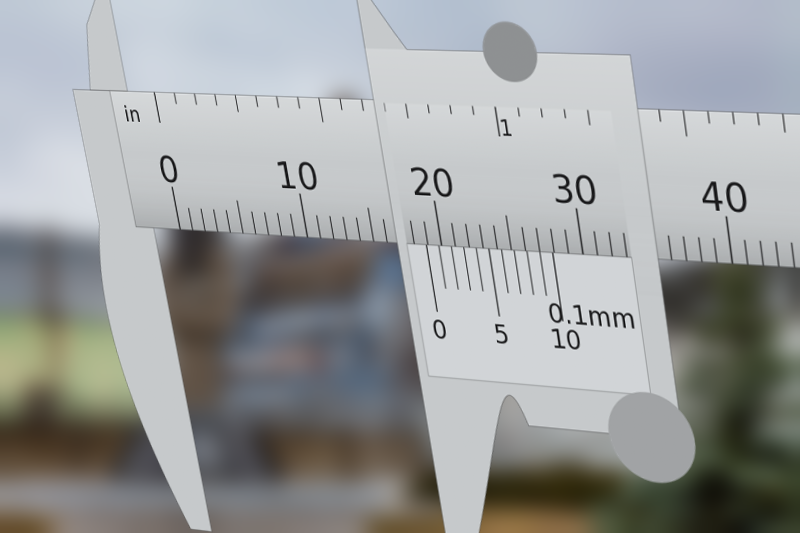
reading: 18.9mm
